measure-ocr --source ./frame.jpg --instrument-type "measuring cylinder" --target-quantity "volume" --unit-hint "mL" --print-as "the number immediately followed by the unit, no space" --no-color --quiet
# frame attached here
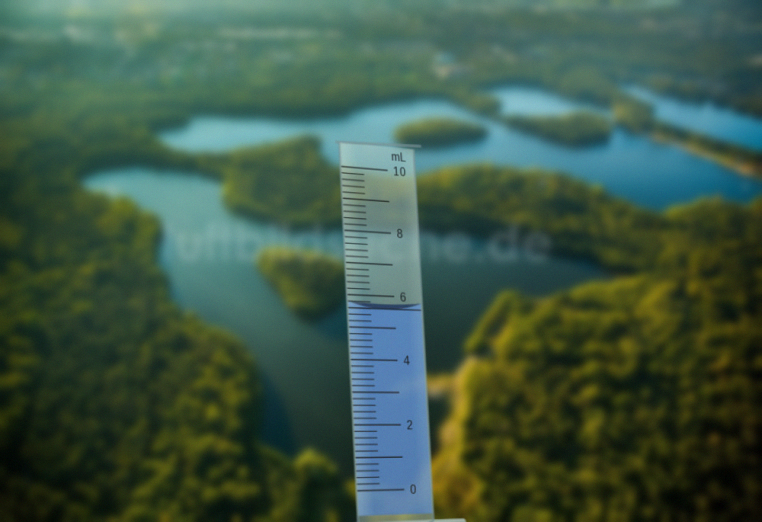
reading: 5.6mL
